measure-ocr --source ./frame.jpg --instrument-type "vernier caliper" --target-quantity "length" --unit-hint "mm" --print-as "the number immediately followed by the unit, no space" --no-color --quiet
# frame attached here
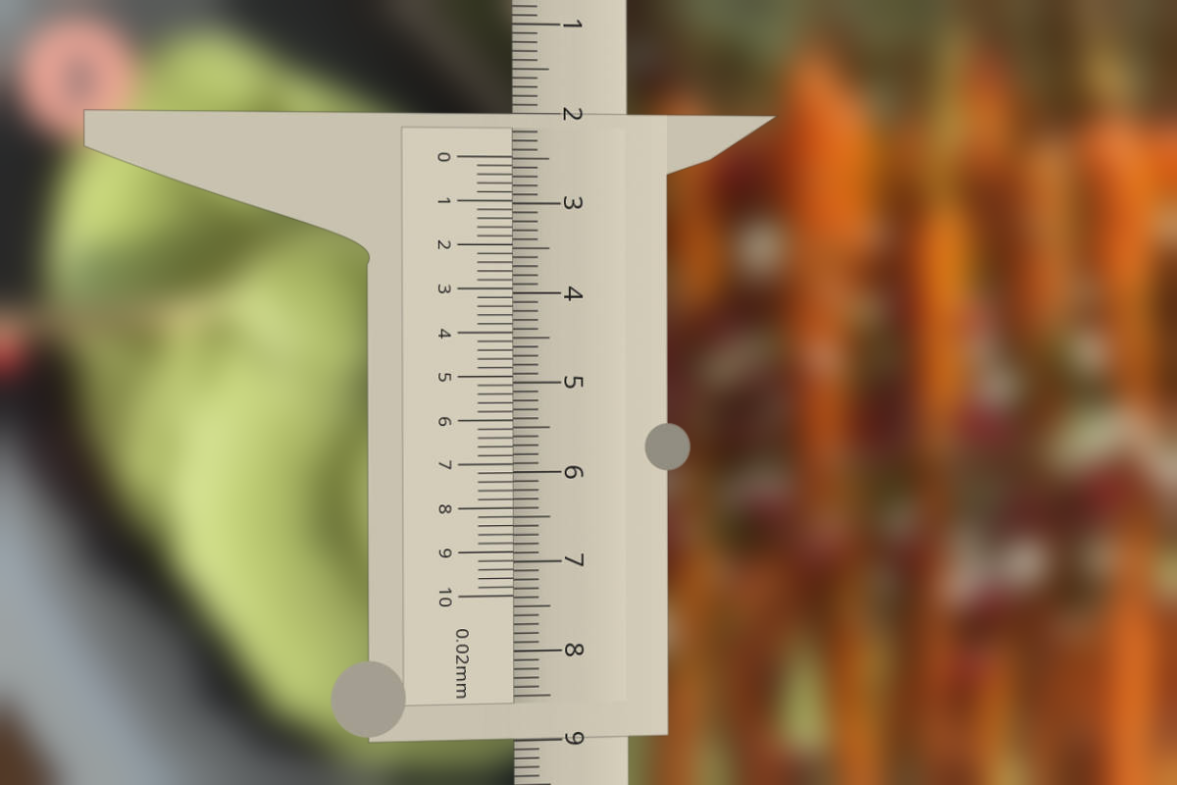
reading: 24.8mm
